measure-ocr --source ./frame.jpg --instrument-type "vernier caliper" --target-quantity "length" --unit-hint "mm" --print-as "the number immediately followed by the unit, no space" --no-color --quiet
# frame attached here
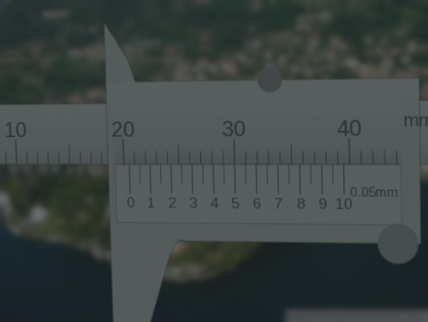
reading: 20.5mm
